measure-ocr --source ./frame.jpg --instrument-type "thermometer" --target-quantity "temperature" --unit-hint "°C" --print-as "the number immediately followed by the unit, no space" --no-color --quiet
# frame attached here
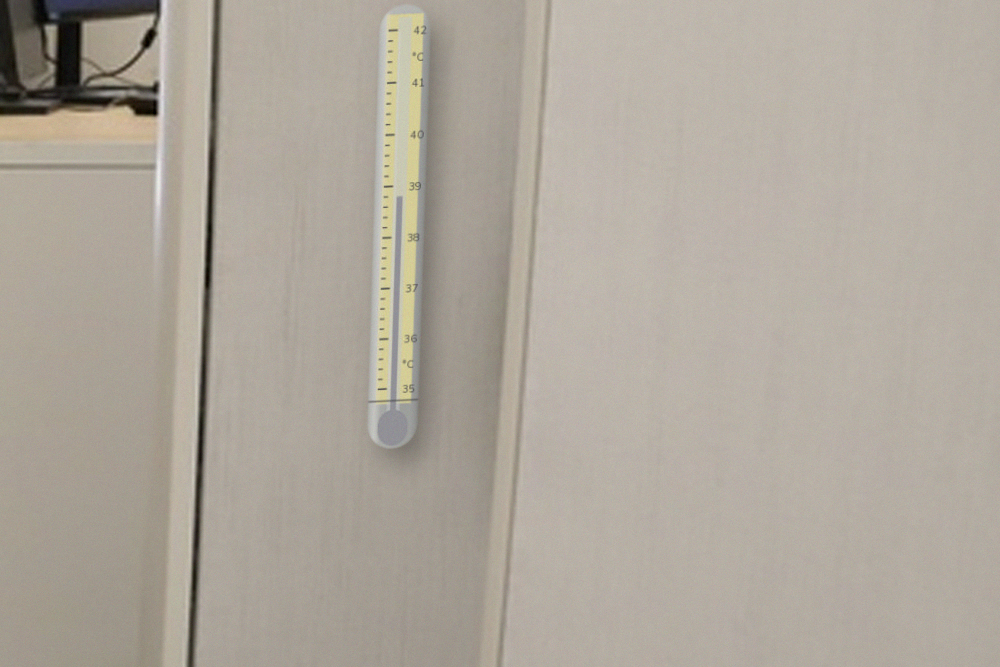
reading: 38.8°C
